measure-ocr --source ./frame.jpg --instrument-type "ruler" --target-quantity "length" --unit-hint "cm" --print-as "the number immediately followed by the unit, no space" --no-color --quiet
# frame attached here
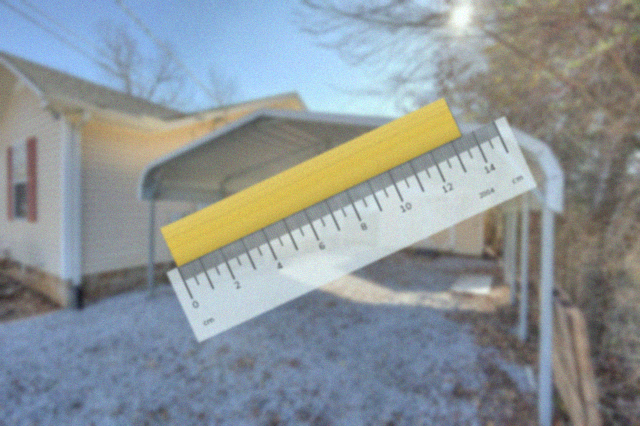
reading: 13.5cm
